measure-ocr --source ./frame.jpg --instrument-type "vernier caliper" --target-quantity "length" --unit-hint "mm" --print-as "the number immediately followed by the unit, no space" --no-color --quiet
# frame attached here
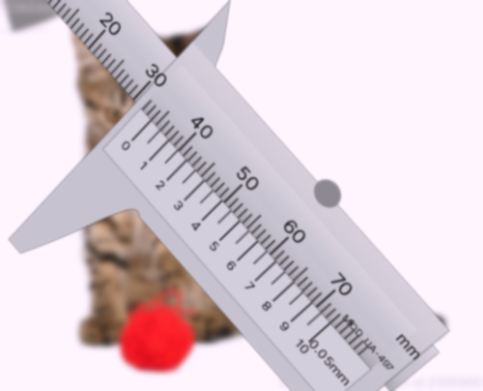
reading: 34.0mm
